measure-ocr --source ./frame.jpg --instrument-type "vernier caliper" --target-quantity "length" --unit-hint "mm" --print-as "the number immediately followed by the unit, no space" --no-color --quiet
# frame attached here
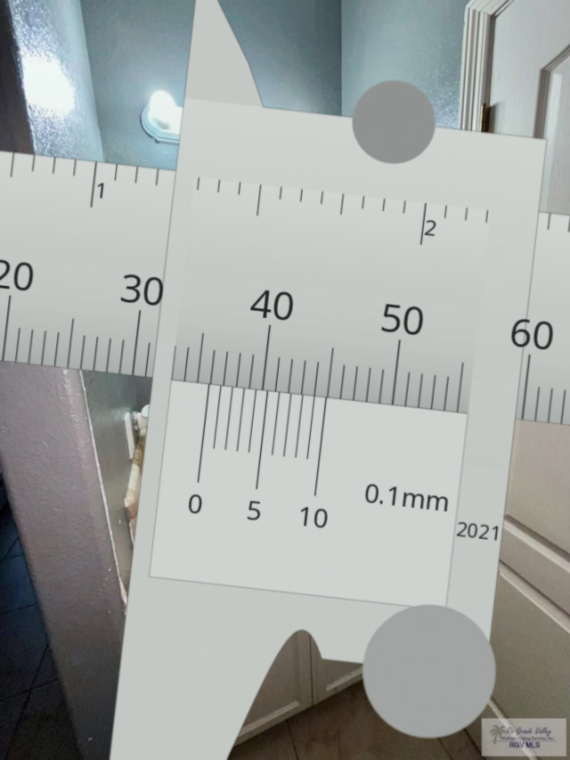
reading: 35.9mm
